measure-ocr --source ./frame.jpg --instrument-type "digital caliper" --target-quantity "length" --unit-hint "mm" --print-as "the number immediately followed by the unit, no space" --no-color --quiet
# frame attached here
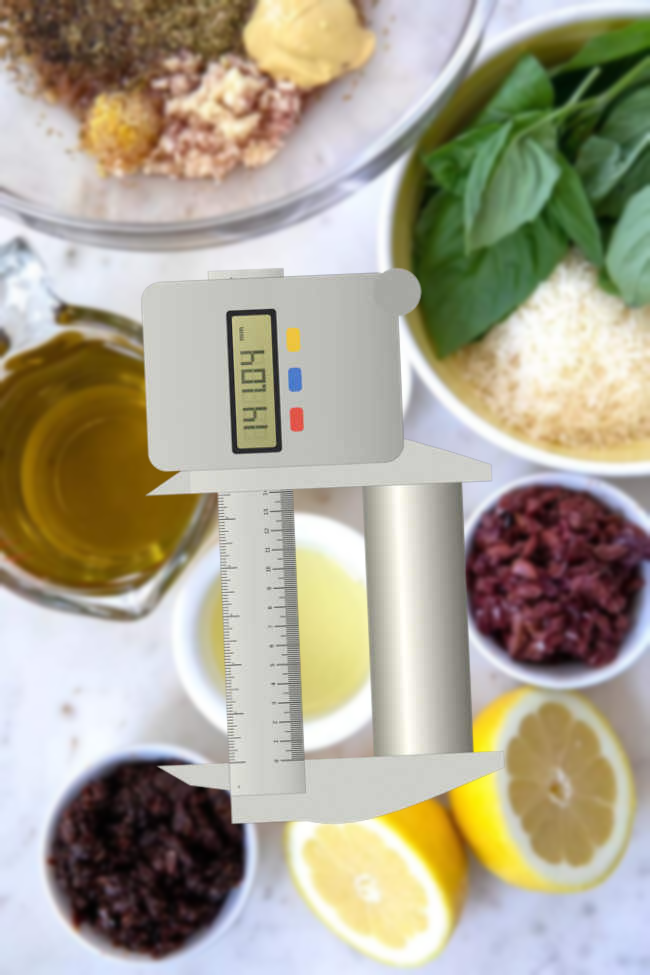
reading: 141.04mm
